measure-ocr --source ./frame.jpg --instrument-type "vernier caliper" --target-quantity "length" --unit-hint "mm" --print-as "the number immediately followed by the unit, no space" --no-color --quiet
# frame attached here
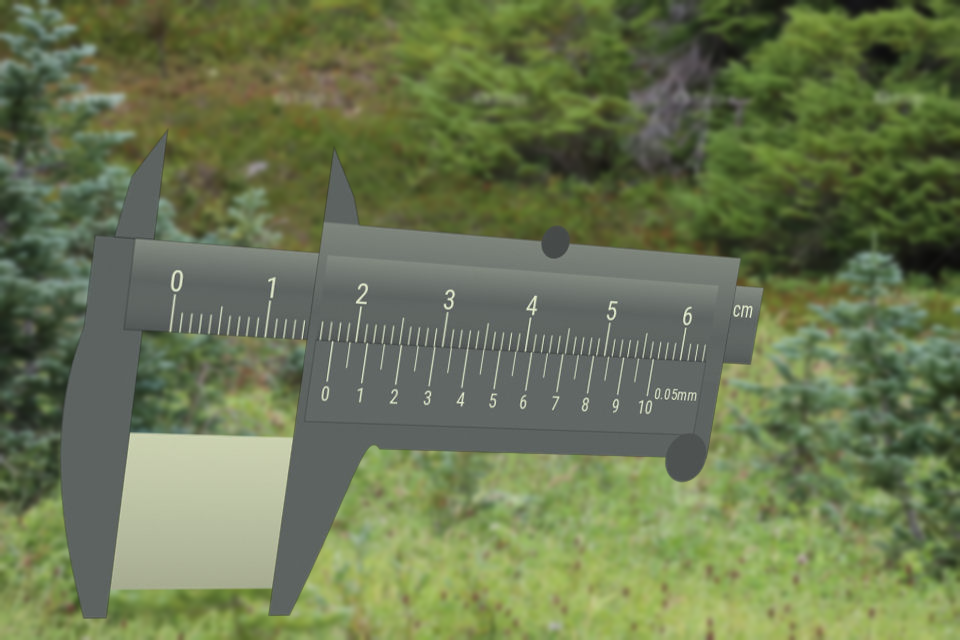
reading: 17.4mm
